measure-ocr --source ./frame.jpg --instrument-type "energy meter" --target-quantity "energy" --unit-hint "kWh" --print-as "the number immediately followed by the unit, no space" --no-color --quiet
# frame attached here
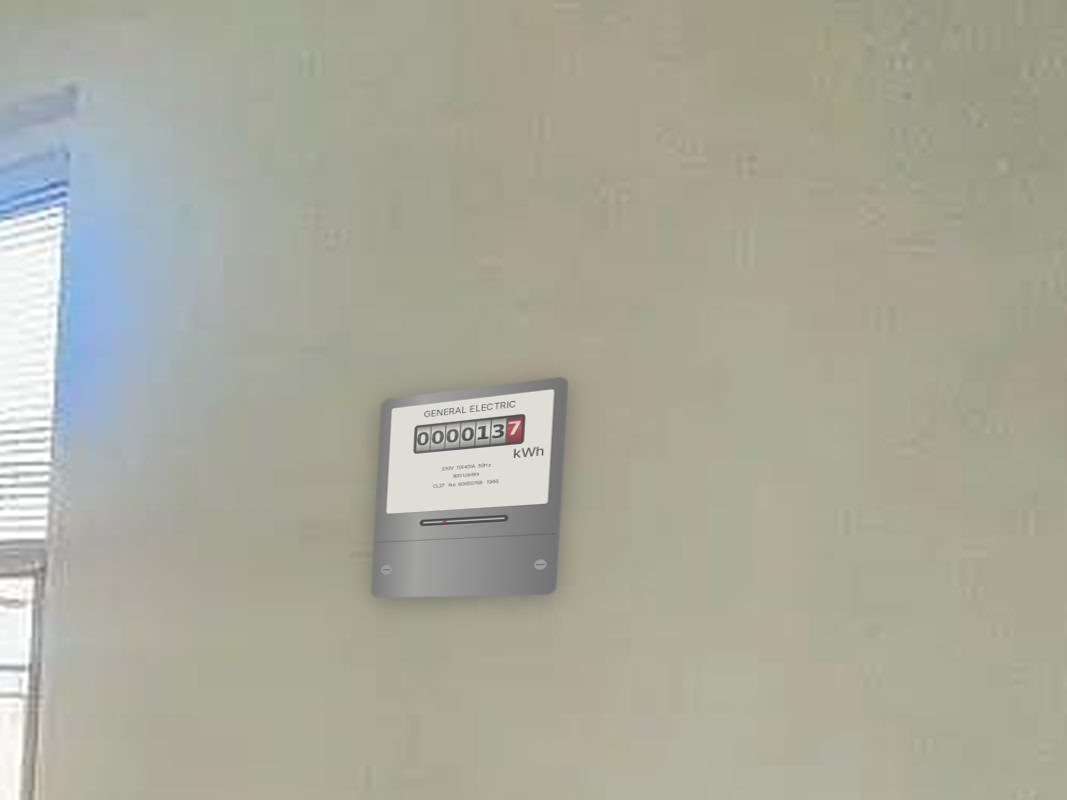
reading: 13.7kWh
